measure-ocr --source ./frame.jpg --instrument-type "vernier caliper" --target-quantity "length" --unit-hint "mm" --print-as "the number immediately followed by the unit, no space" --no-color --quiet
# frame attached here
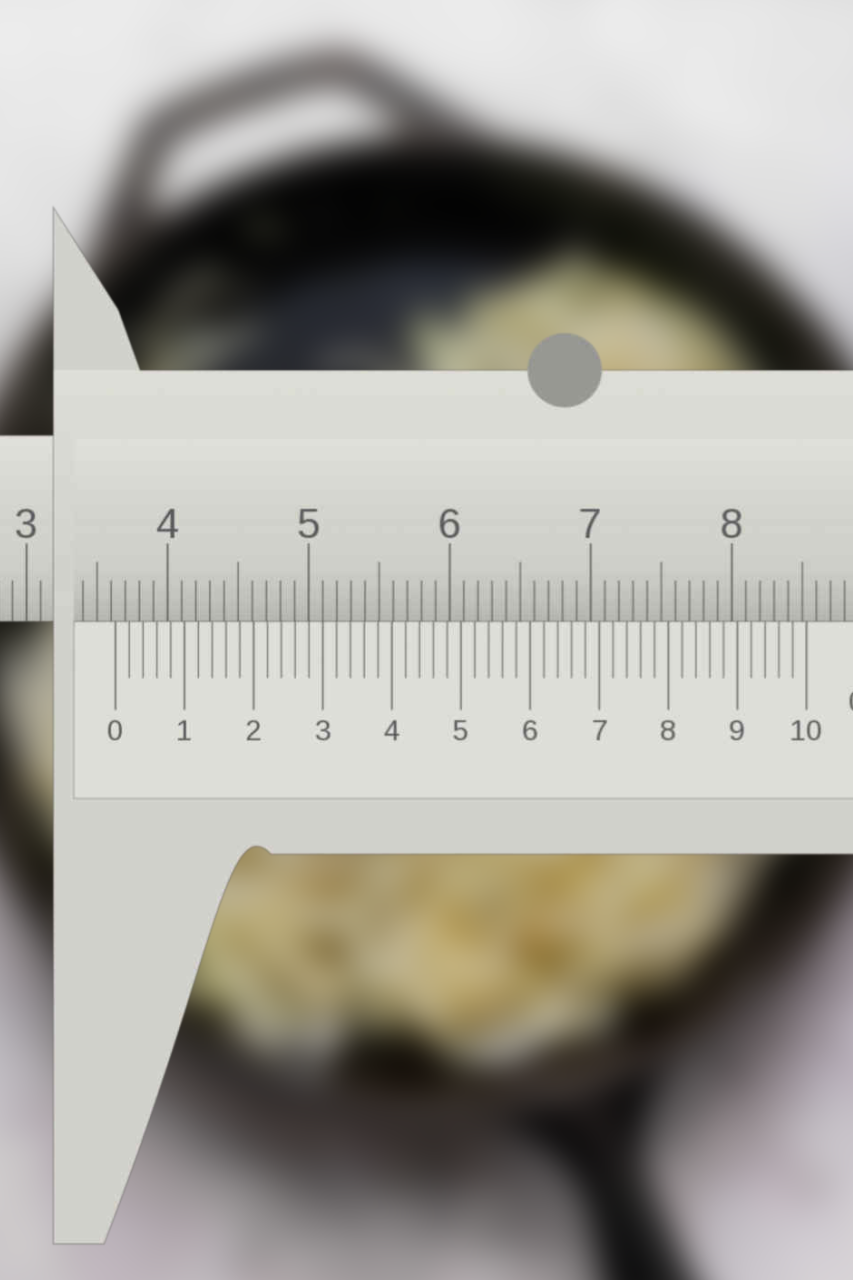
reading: 36.3mm
